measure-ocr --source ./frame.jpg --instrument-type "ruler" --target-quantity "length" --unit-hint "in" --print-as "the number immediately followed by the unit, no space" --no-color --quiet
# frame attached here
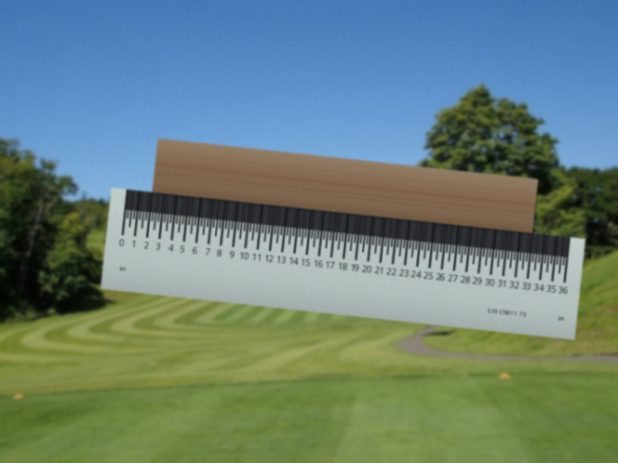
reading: 31in
